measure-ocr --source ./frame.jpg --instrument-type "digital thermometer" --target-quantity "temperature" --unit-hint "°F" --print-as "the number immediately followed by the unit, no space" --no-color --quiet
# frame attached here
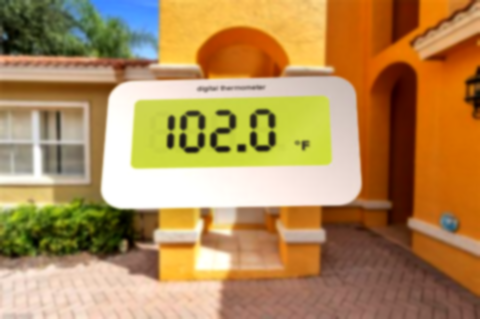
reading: 102.0°F
